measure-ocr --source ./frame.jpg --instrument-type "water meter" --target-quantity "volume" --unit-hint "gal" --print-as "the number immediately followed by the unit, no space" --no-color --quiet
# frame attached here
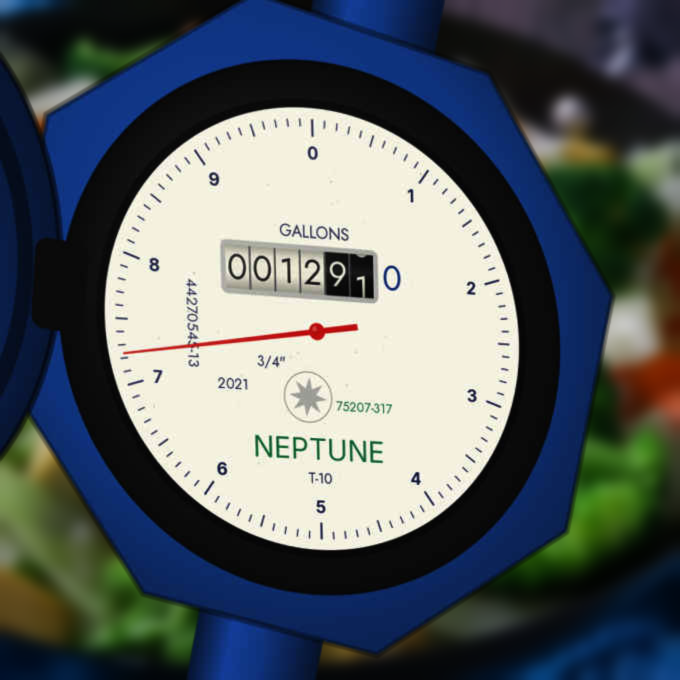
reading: 12907.2gal
